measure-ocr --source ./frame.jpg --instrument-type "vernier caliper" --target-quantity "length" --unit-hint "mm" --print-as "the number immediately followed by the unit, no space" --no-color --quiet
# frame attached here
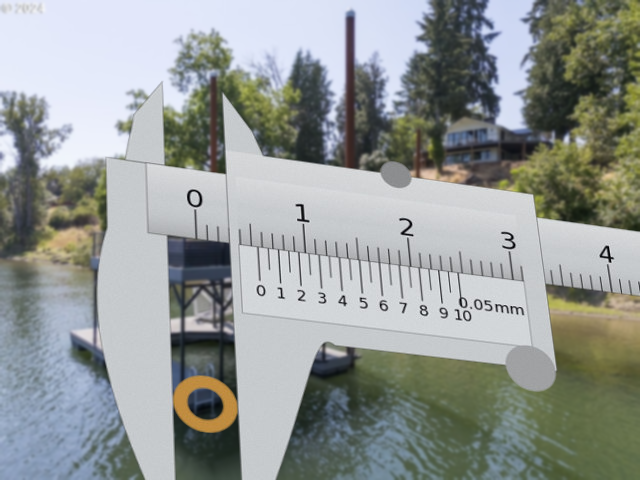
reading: 5.6mm
